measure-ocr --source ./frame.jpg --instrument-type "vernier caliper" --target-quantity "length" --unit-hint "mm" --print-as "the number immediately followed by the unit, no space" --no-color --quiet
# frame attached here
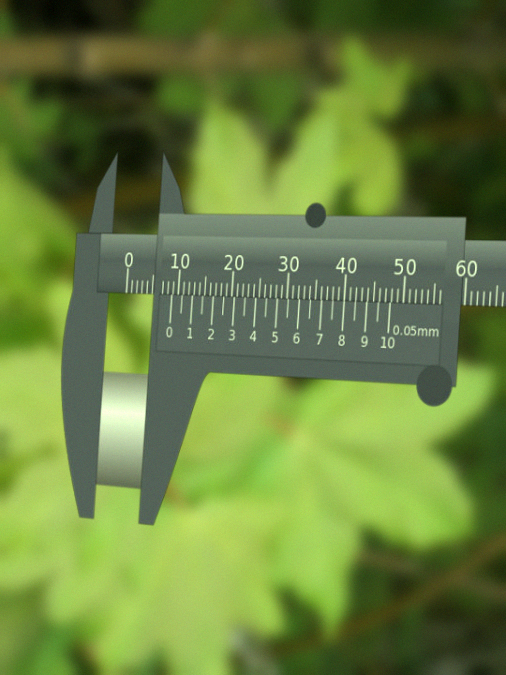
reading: 8.8mm
